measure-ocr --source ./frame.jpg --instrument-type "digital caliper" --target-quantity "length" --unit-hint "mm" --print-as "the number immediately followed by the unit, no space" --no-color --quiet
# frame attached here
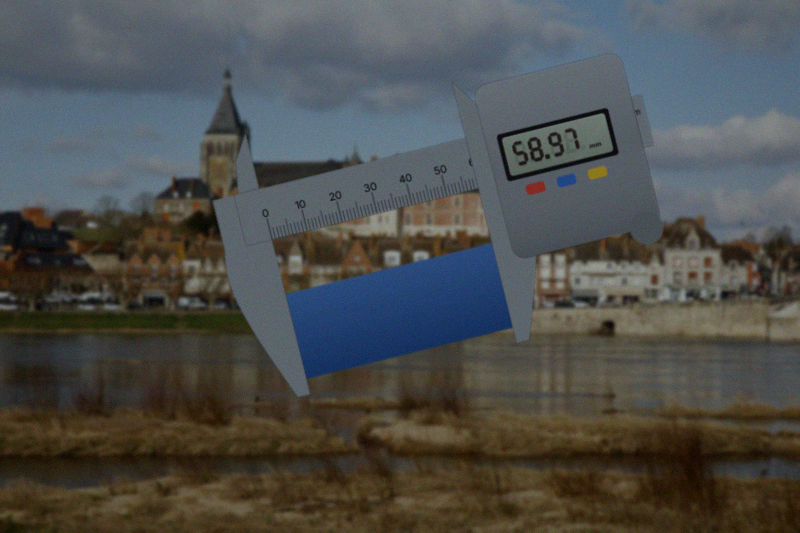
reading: 58.97mm
